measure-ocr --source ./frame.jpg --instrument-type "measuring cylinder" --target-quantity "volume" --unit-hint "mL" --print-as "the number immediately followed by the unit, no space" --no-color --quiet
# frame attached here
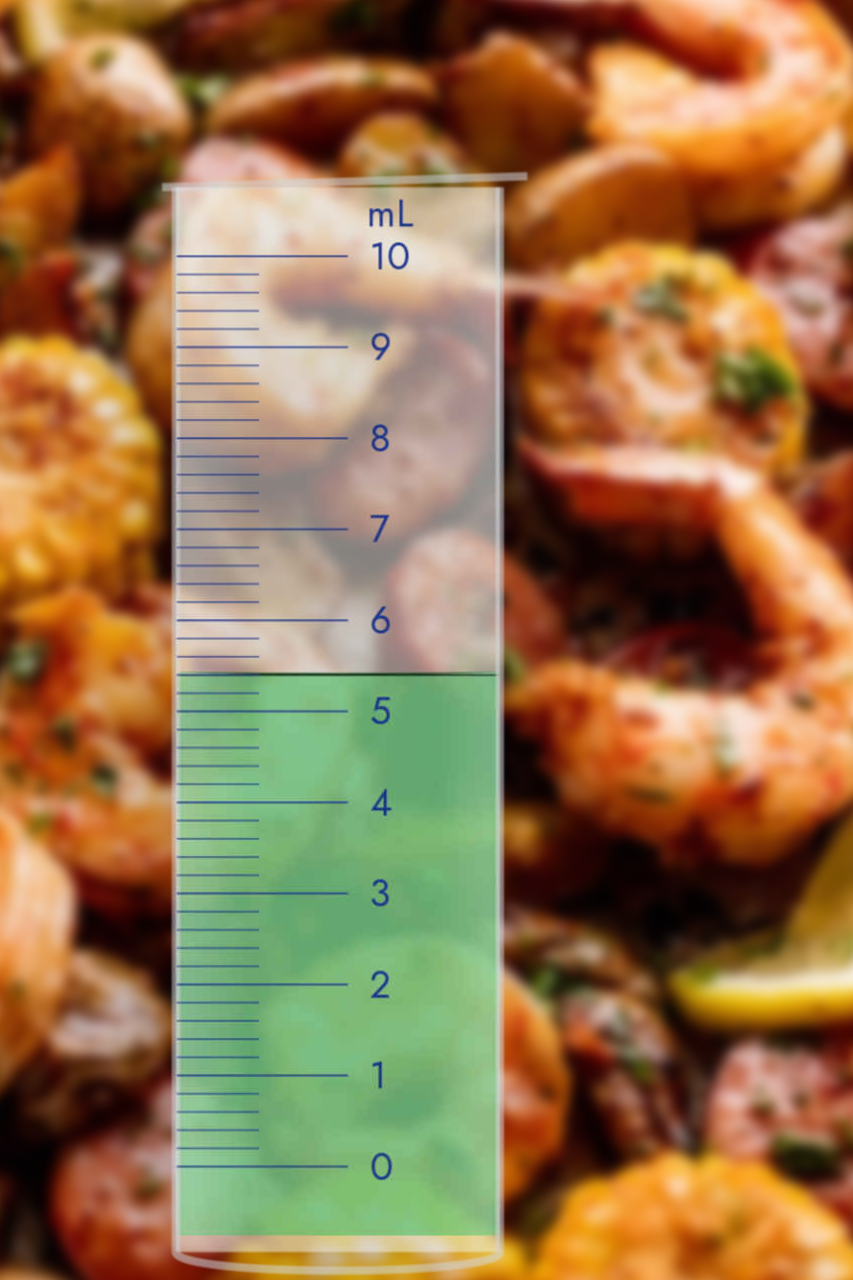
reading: 5.4mL
